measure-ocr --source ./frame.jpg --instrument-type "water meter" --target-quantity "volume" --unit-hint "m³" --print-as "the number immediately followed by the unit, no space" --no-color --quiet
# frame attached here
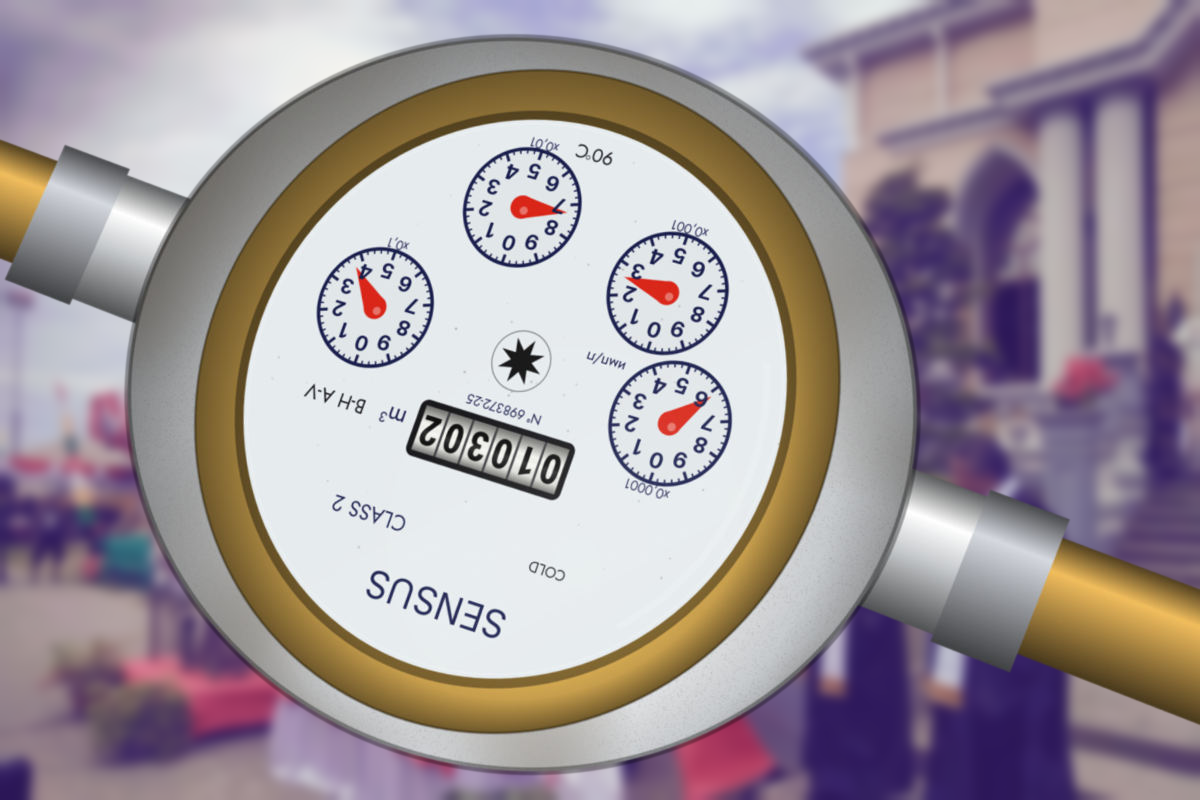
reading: 10302.3726m³
